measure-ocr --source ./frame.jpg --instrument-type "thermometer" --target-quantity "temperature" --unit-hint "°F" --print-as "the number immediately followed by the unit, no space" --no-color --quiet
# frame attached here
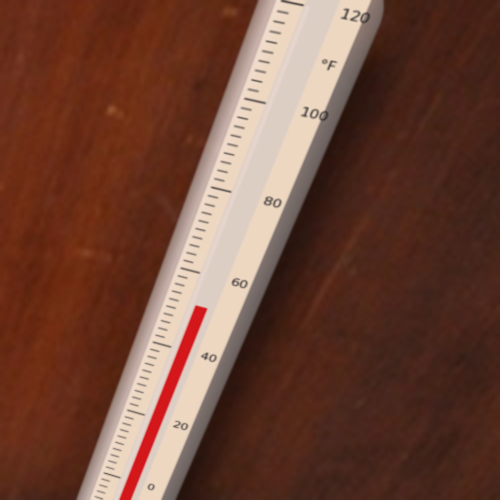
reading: 52°F
